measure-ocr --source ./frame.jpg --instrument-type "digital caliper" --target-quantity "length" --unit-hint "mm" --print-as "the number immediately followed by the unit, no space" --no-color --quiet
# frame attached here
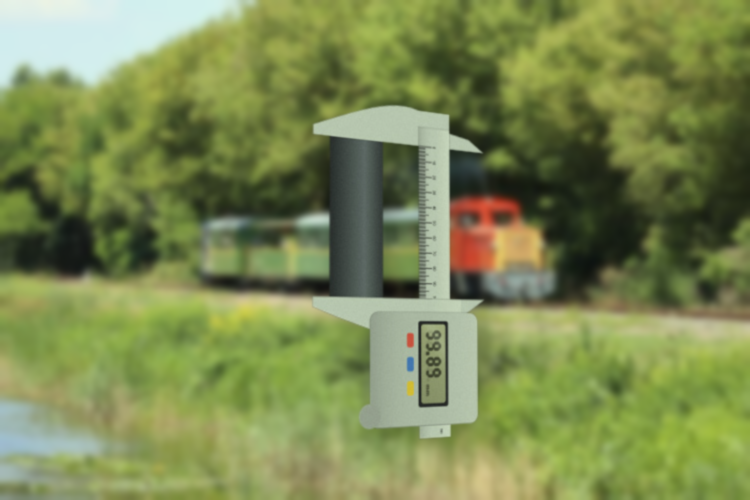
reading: 99.89mm
